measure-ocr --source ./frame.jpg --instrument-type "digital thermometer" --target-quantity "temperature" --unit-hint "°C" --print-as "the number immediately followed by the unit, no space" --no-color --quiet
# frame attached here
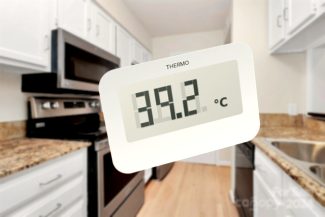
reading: 39.2°C
